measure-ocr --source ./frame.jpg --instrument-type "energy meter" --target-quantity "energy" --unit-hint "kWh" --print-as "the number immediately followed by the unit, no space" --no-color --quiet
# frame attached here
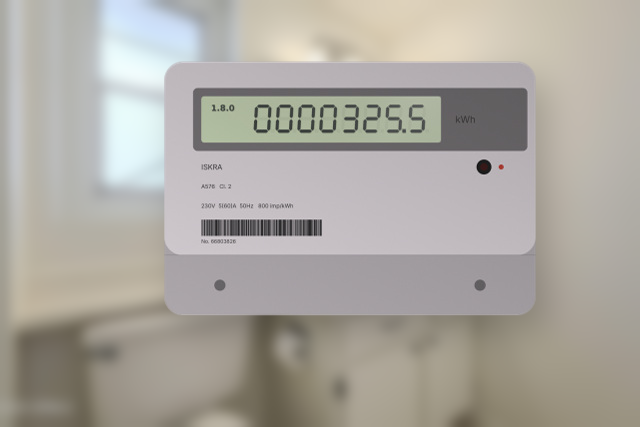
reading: 325.5kWh
